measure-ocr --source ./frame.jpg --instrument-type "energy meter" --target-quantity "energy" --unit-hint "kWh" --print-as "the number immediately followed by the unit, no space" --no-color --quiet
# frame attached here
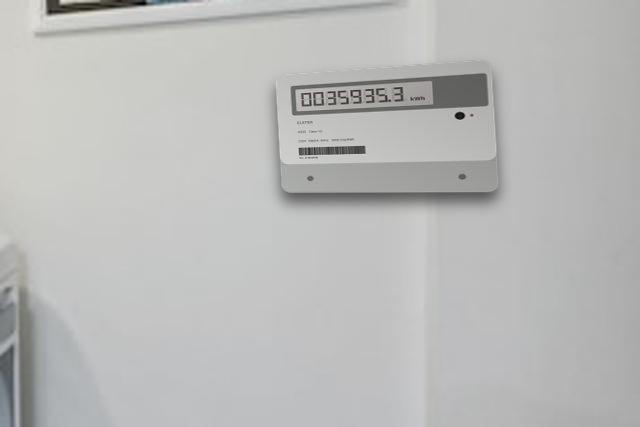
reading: 35935.3kWh
